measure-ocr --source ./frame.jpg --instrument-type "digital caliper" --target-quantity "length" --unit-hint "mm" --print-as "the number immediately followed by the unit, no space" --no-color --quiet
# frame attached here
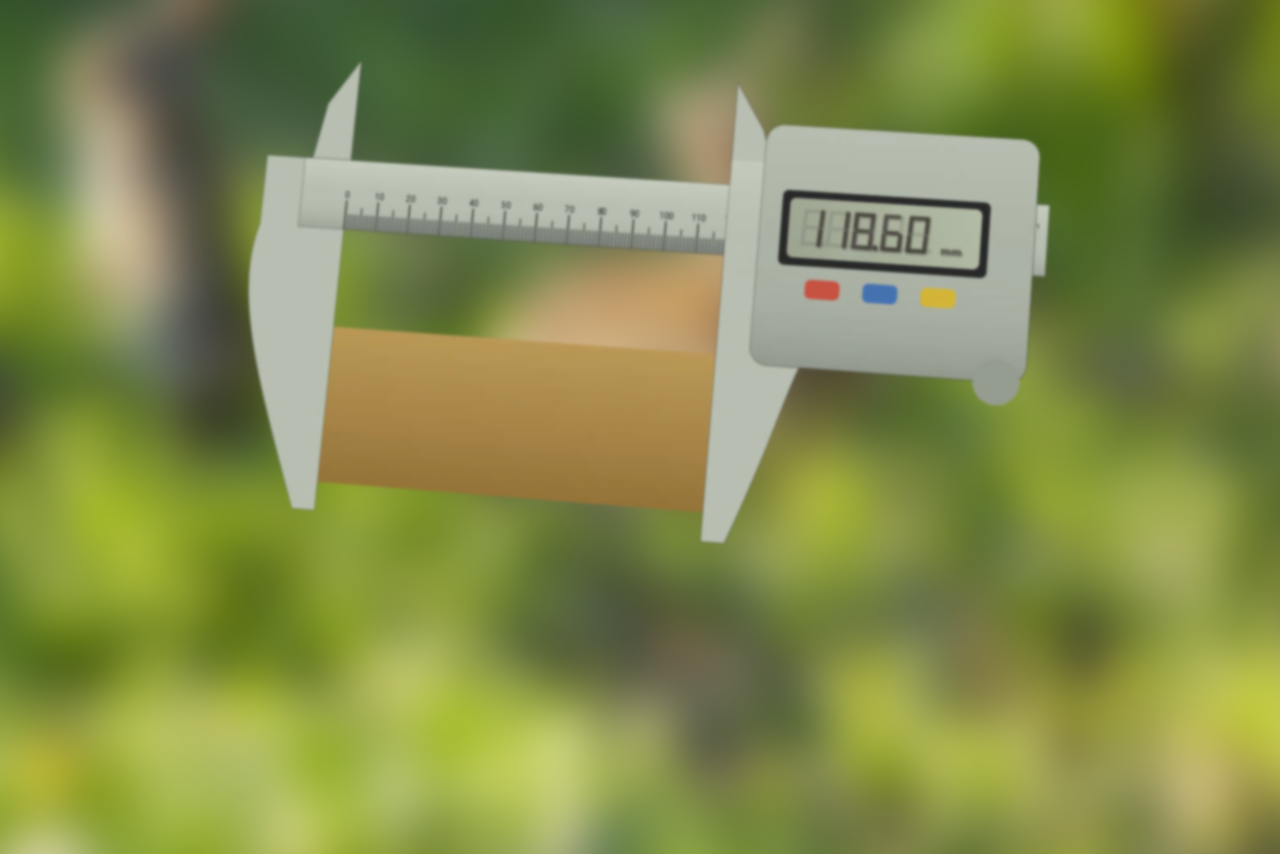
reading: 118.60mm
